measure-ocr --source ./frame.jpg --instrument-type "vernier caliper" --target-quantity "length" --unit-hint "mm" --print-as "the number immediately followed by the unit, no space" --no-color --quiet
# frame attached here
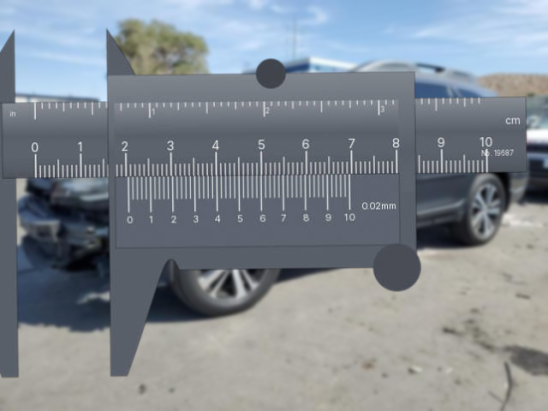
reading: 20.5mm
